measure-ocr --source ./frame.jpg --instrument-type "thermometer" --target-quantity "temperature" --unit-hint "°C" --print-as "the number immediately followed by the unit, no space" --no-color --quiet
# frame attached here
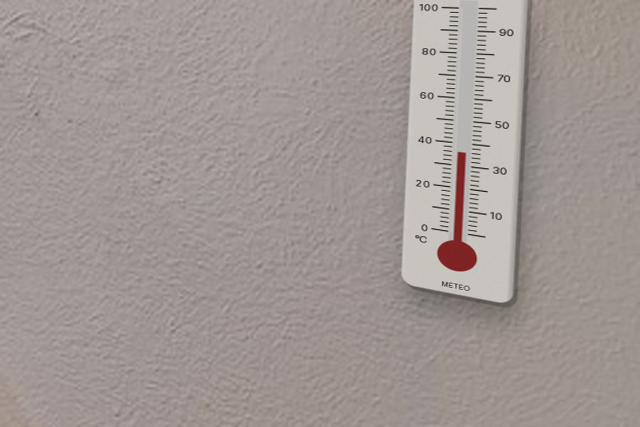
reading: 36°C
